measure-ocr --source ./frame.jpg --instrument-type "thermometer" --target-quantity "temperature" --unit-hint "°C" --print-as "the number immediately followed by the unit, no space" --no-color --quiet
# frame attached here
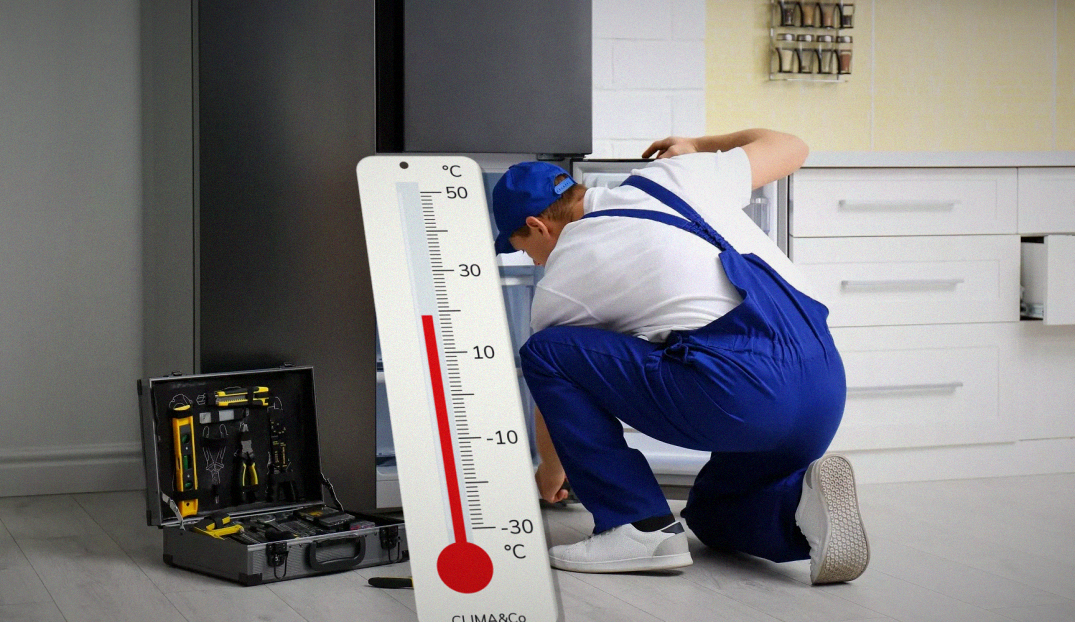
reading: 19°C
